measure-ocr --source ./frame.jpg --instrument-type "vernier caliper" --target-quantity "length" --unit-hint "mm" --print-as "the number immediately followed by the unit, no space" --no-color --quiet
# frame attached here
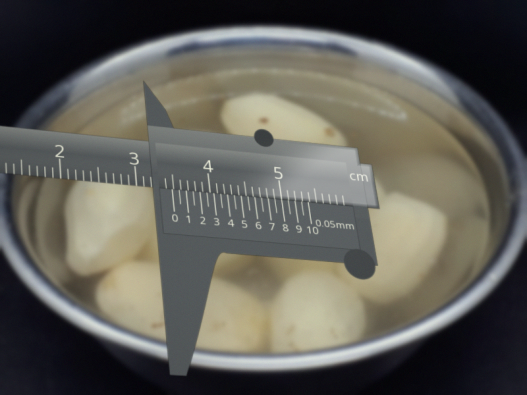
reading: 34.8mm
